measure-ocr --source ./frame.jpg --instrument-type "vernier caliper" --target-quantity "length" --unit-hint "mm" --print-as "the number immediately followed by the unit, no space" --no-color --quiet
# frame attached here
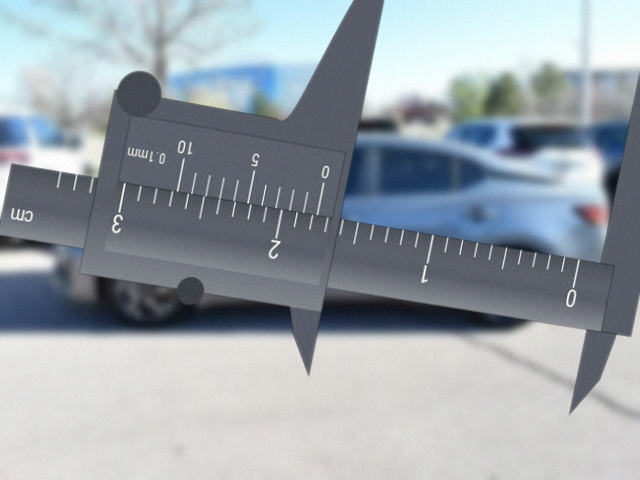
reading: 17.7mm
